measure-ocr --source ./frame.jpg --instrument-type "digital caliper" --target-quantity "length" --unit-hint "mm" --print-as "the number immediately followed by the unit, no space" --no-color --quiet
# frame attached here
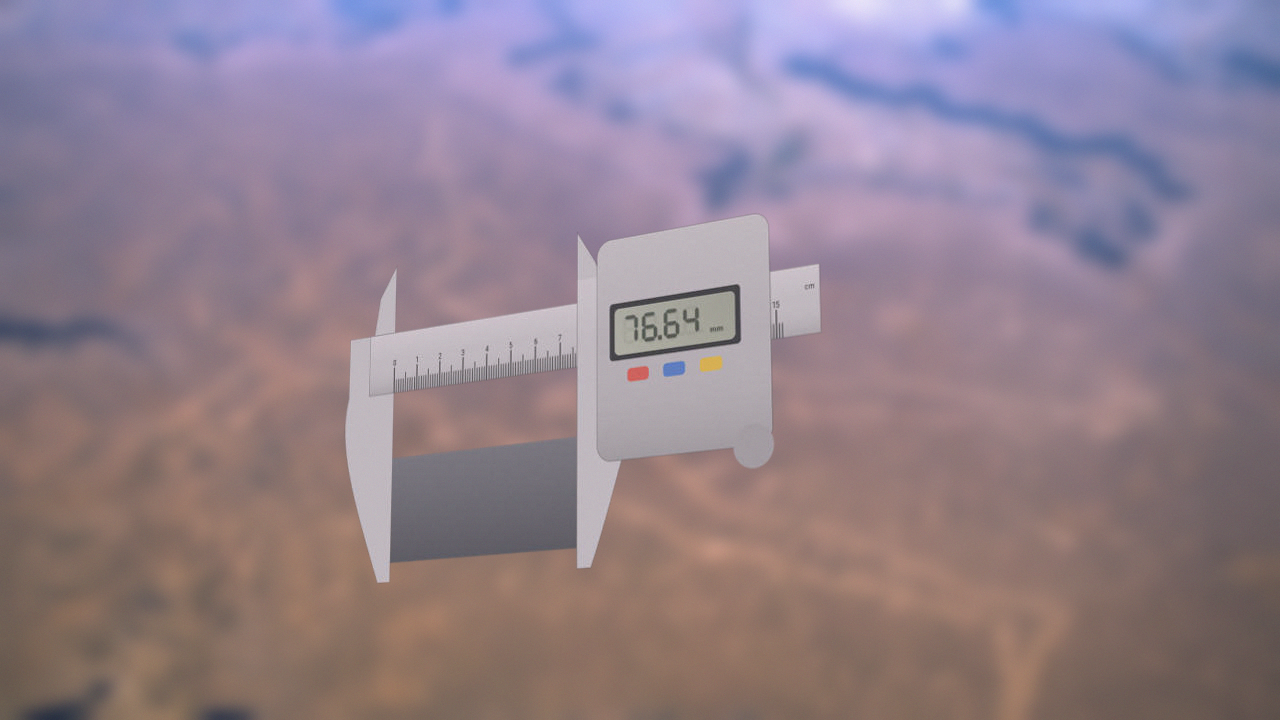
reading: 76.64mm
